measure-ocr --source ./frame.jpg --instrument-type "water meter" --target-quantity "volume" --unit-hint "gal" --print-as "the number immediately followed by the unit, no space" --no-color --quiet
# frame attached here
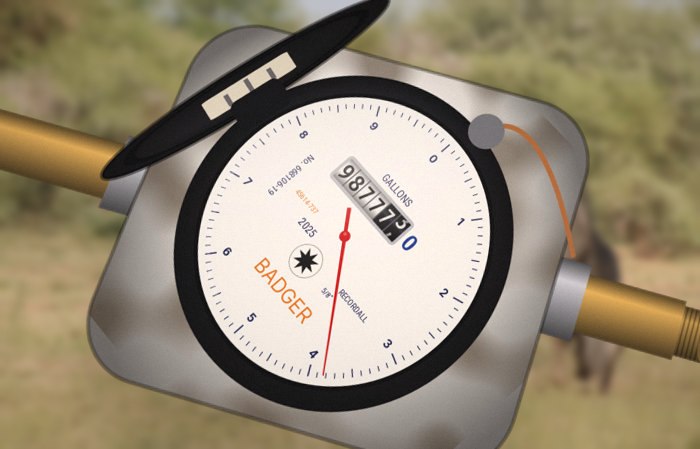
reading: 9877733.8gal
